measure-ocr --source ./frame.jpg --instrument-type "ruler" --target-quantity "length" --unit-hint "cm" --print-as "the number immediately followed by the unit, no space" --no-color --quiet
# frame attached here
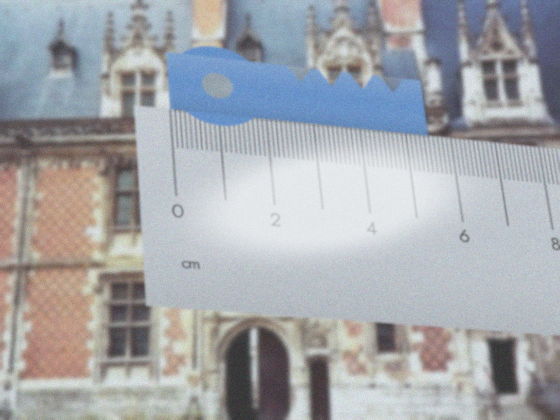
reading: 5.5cm
